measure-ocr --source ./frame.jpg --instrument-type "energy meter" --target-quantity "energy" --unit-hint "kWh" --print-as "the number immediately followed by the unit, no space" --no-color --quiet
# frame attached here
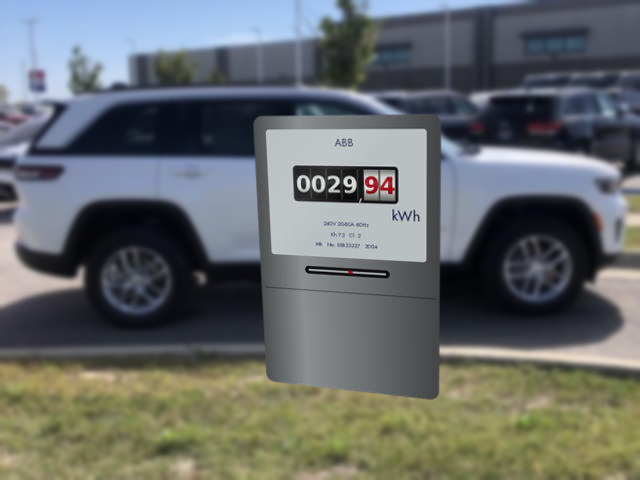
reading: 29.94kWh
